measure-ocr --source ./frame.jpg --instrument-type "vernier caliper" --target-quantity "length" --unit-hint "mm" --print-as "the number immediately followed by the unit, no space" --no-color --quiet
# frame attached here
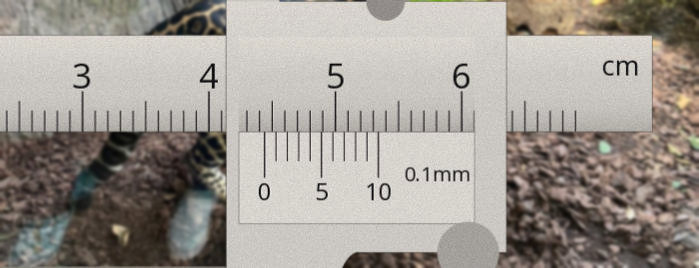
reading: 44.4mm
